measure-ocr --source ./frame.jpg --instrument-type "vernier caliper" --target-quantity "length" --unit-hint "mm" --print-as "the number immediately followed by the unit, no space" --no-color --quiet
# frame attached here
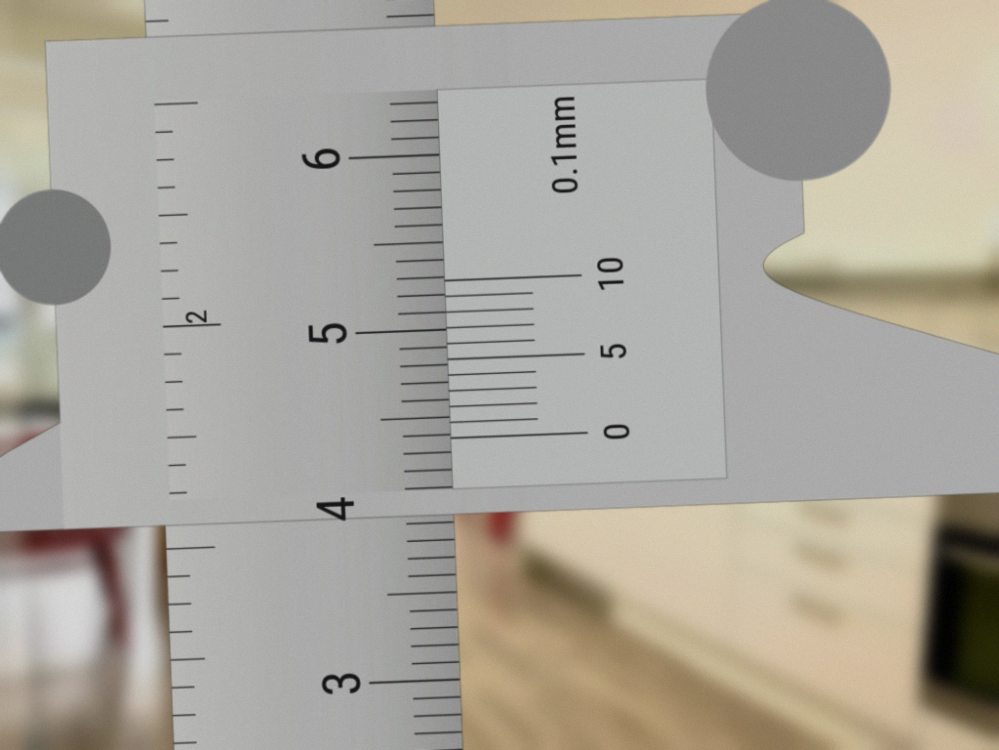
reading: 43.8mm
